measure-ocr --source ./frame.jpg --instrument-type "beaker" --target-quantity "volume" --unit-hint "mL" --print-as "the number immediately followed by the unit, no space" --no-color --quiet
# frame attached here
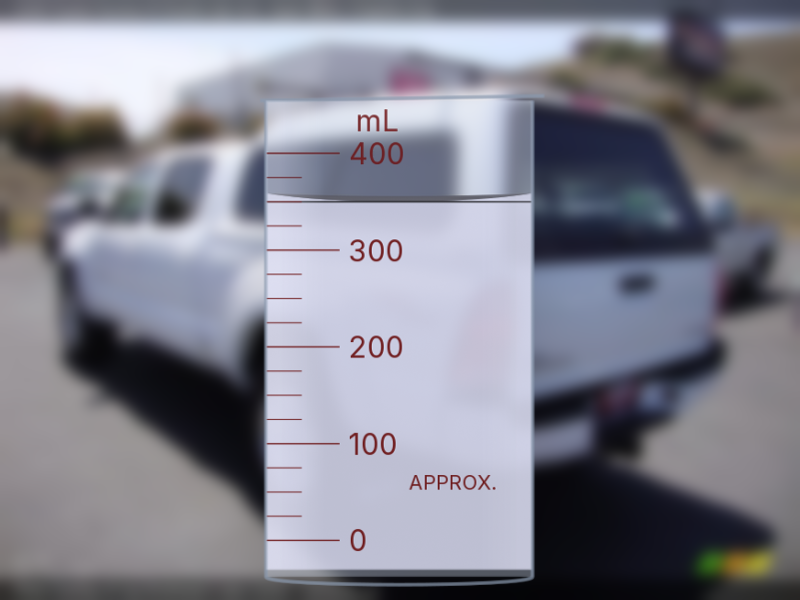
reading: 350mL
